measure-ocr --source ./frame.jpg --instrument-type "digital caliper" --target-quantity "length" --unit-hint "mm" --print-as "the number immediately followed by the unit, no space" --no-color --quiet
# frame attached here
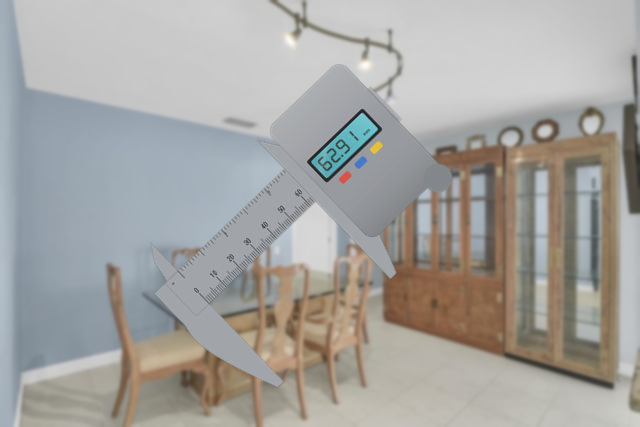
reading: 62.91mm
